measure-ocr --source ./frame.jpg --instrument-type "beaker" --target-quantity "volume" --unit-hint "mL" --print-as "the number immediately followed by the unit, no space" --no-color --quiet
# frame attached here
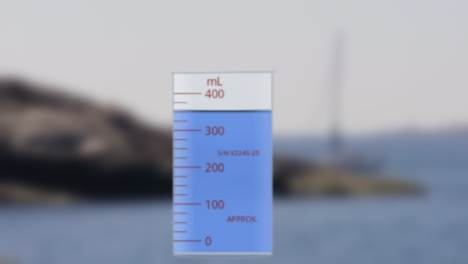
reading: 350mL
